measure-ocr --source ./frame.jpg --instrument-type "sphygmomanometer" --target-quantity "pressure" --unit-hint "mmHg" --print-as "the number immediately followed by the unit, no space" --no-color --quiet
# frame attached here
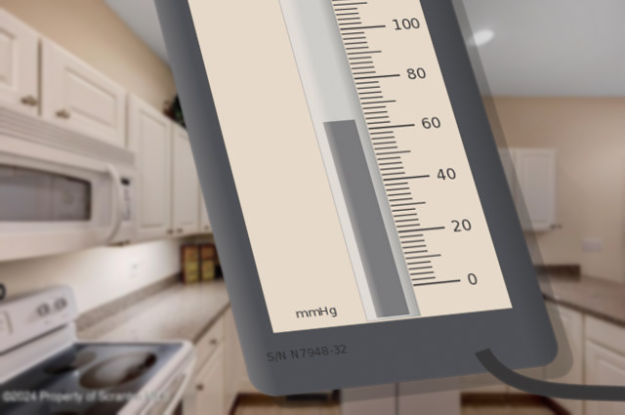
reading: 64mmHg
